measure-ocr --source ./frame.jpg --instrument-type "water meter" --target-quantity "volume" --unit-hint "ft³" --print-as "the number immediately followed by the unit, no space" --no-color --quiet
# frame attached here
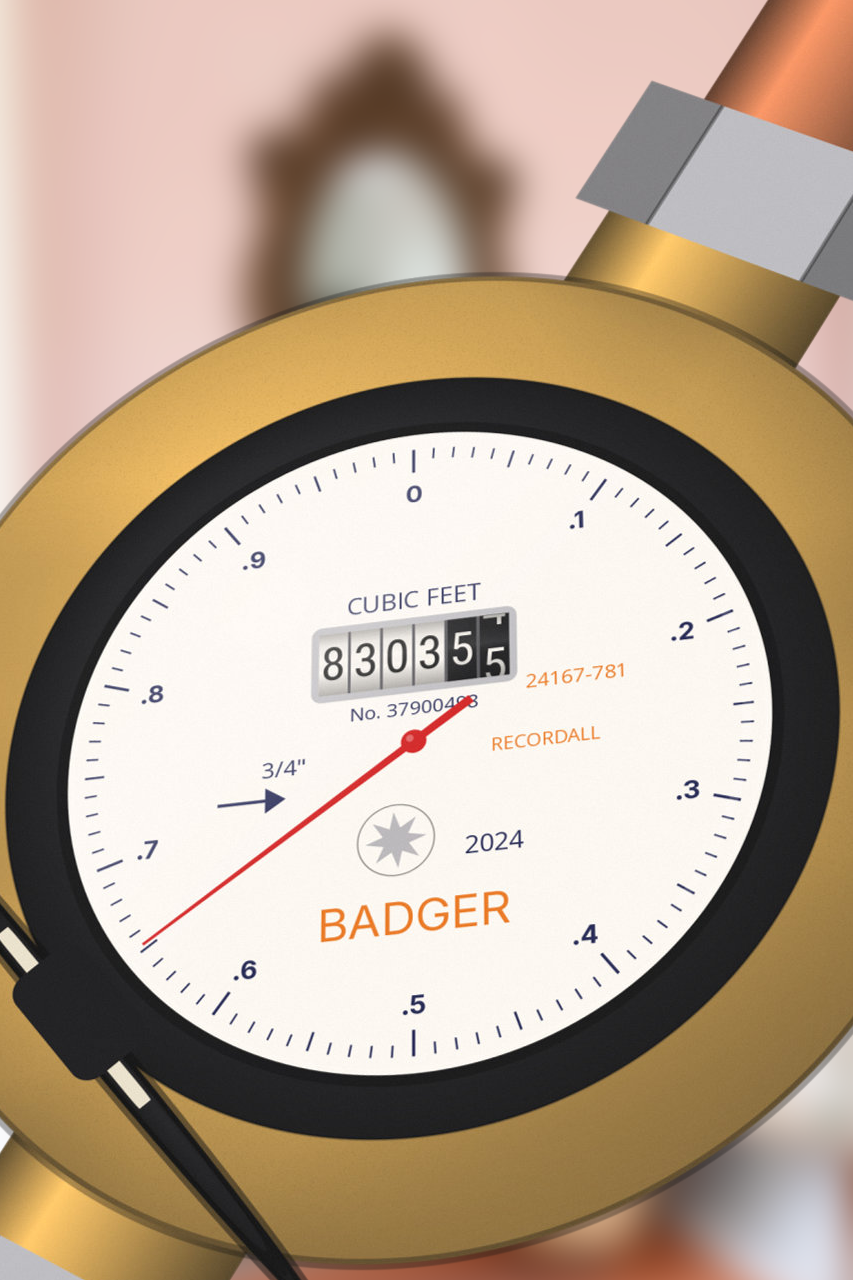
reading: 830354.65ft³
